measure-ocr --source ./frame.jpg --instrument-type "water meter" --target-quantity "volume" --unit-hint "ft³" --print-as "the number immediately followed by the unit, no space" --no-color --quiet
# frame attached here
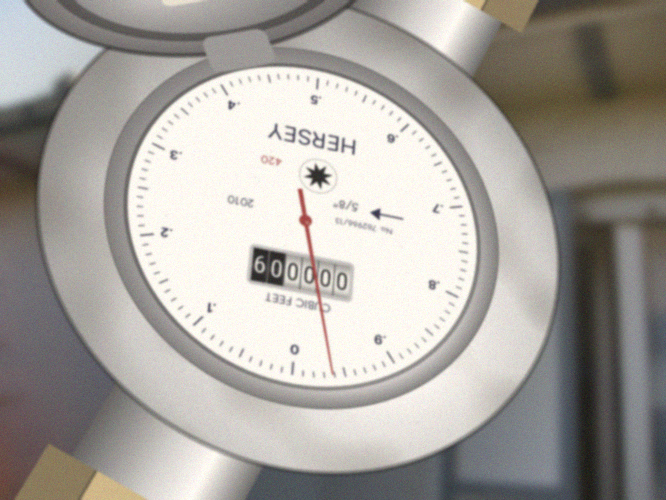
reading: 8.96ft³
